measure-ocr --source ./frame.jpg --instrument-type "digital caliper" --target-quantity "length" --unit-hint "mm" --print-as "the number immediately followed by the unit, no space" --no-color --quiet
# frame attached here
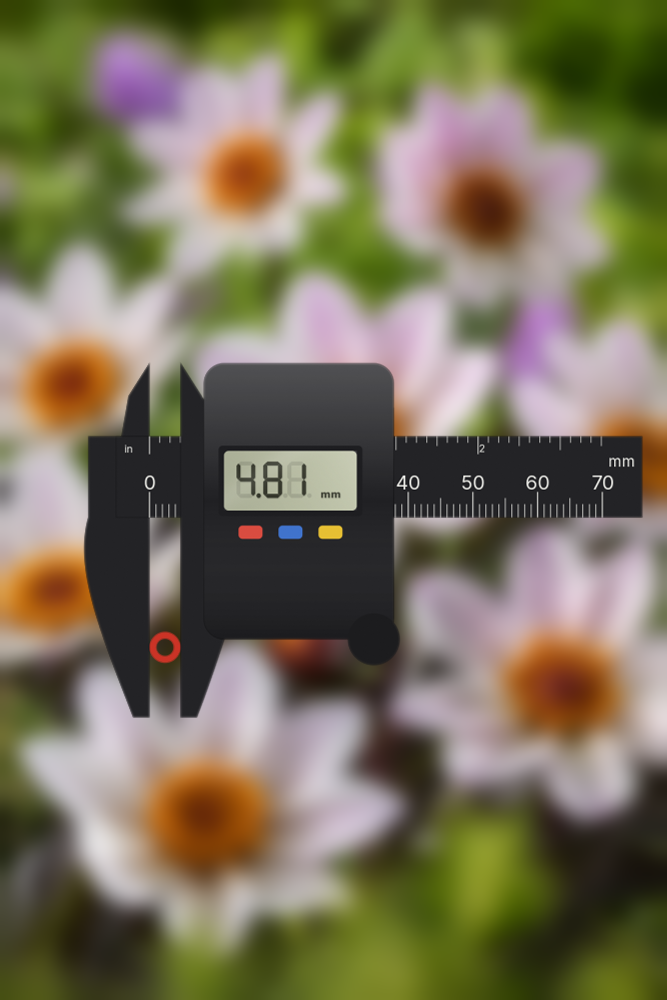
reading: 4.81mm
